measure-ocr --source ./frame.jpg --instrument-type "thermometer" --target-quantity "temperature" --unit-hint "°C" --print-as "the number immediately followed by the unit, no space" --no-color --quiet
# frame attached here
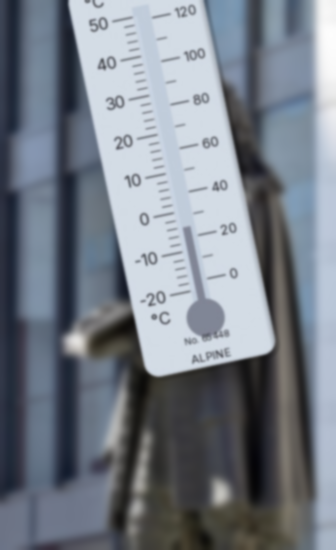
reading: -4°C
